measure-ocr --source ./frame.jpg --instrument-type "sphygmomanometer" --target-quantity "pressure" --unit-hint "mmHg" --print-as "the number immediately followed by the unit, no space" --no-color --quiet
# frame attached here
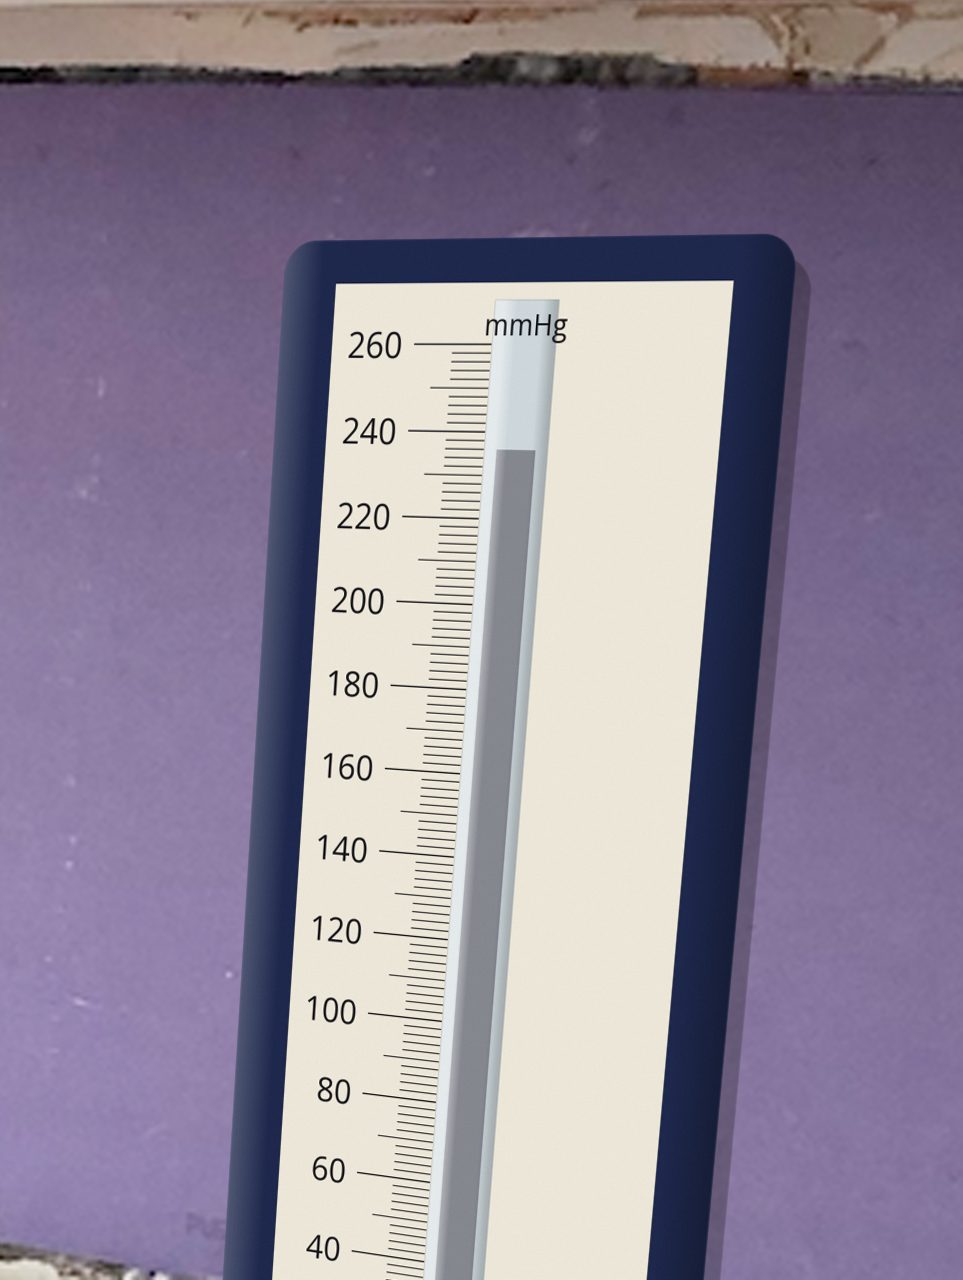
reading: 236mmHg
